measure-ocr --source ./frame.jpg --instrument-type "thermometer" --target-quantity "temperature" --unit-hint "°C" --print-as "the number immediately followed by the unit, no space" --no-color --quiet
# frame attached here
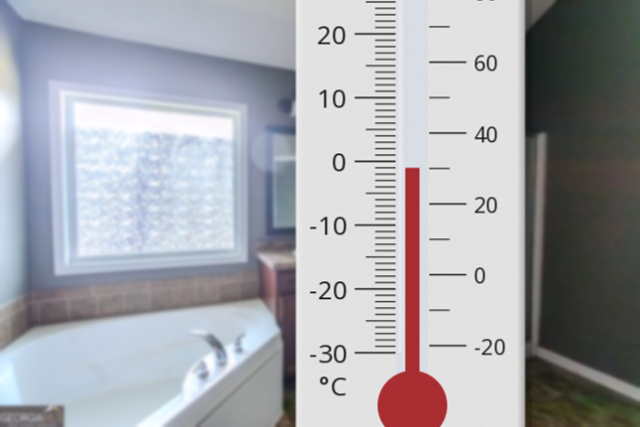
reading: -1°C
